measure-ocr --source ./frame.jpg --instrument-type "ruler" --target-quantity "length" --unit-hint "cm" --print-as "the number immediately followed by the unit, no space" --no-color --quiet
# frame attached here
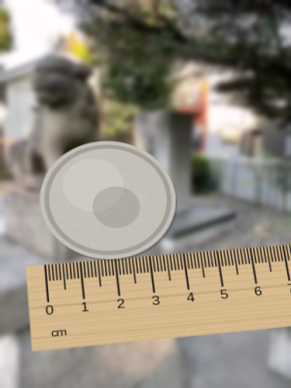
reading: 4cm
